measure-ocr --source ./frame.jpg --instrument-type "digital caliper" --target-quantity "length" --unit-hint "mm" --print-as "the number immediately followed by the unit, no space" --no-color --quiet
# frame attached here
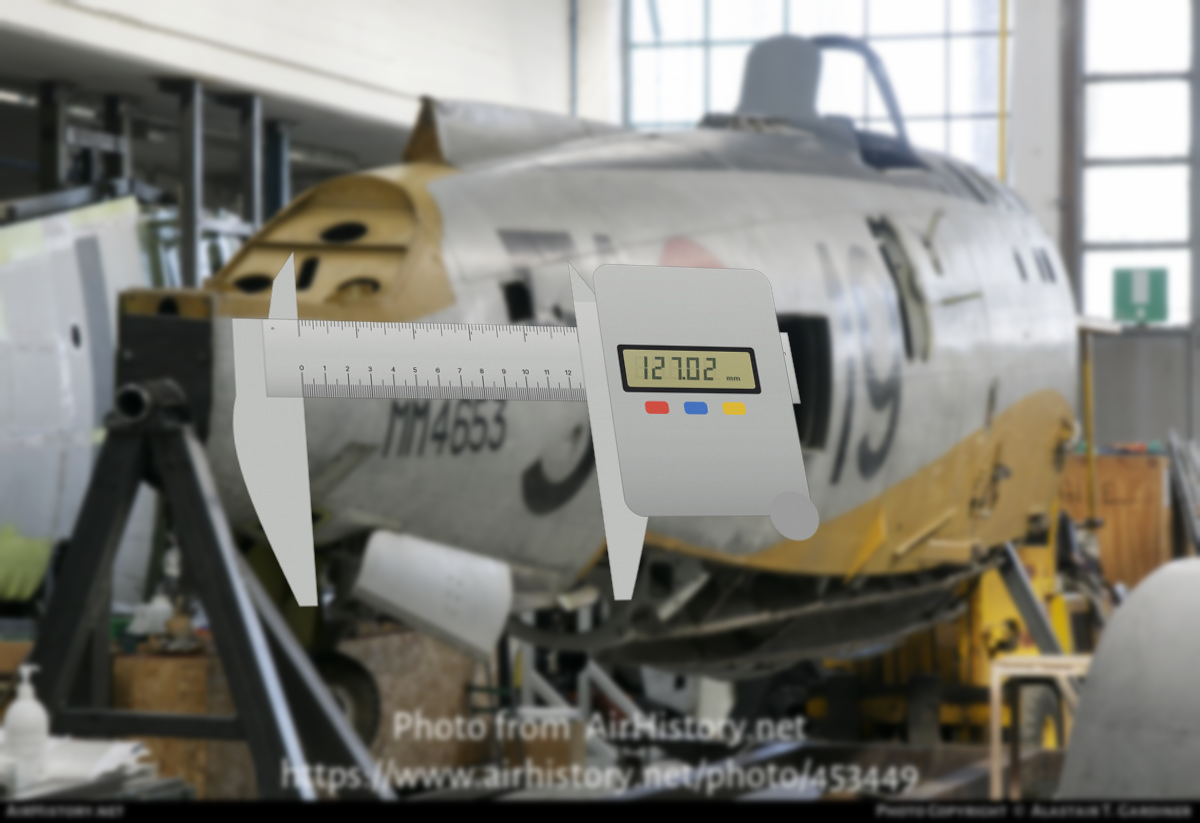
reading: 127.02mm
